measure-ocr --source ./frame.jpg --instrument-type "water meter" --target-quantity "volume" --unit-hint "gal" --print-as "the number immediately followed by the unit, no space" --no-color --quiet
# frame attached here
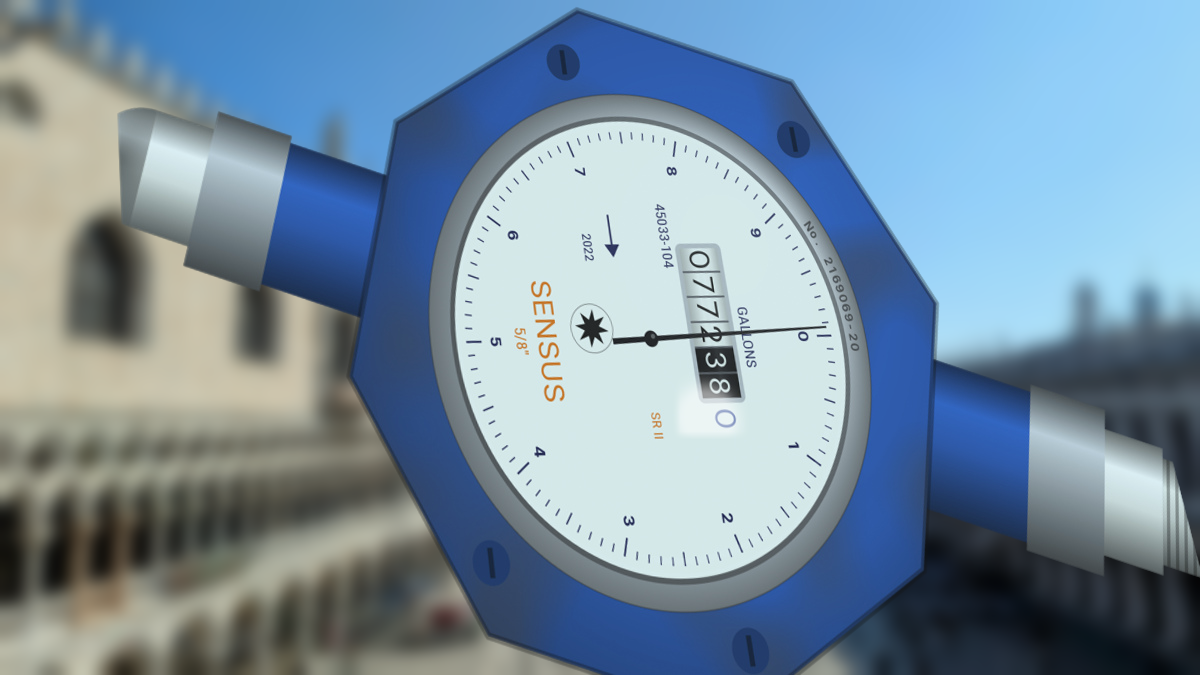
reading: 772379.9gal
